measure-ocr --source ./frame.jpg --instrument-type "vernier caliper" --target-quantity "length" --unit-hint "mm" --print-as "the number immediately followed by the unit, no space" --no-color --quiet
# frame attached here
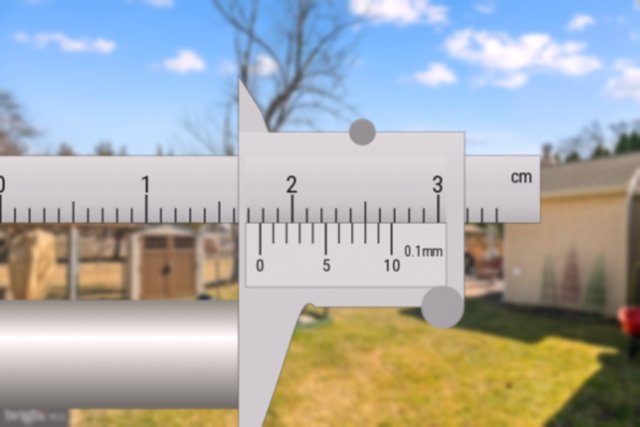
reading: 17.8mm
